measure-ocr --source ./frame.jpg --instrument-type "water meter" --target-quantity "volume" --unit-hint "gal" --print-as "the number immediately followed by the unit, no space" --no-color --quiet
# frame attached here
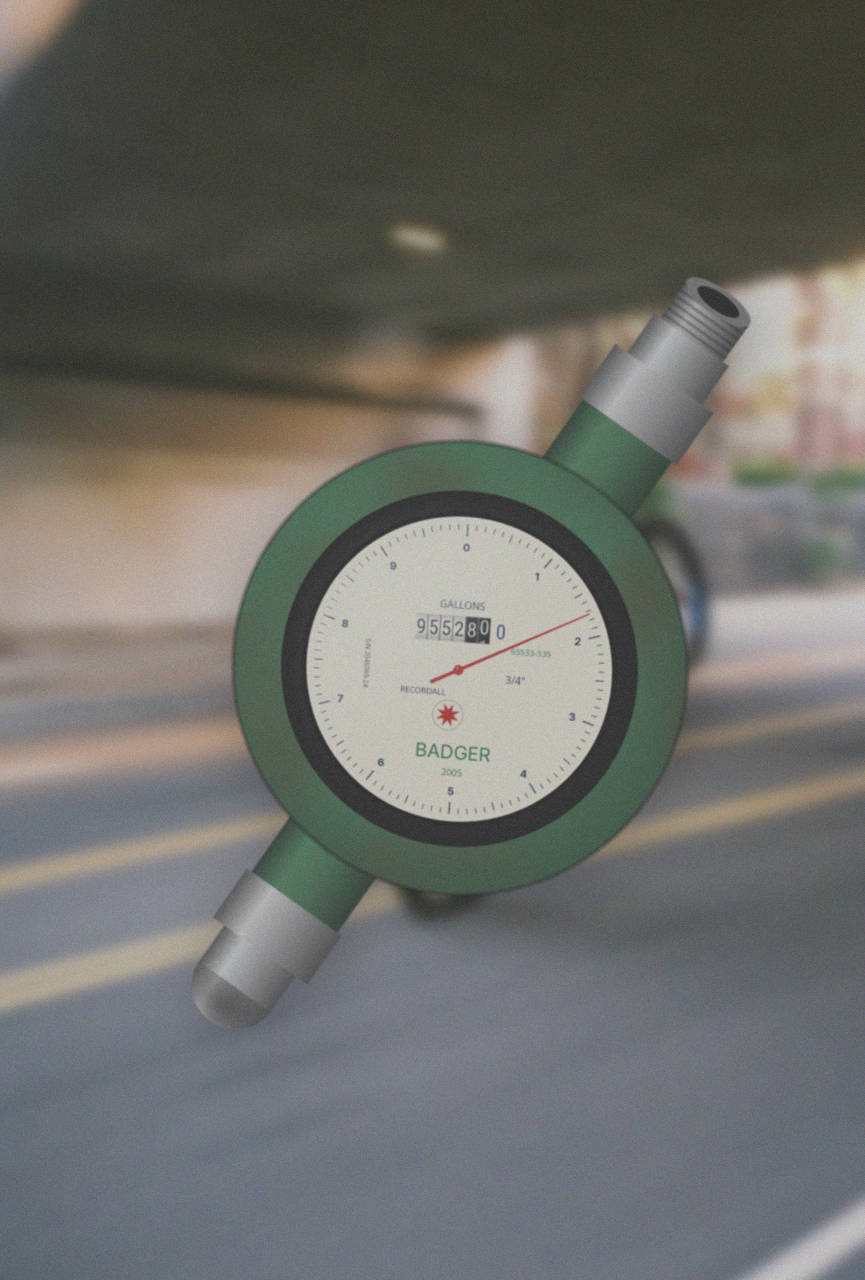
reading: 9552801.7gal
